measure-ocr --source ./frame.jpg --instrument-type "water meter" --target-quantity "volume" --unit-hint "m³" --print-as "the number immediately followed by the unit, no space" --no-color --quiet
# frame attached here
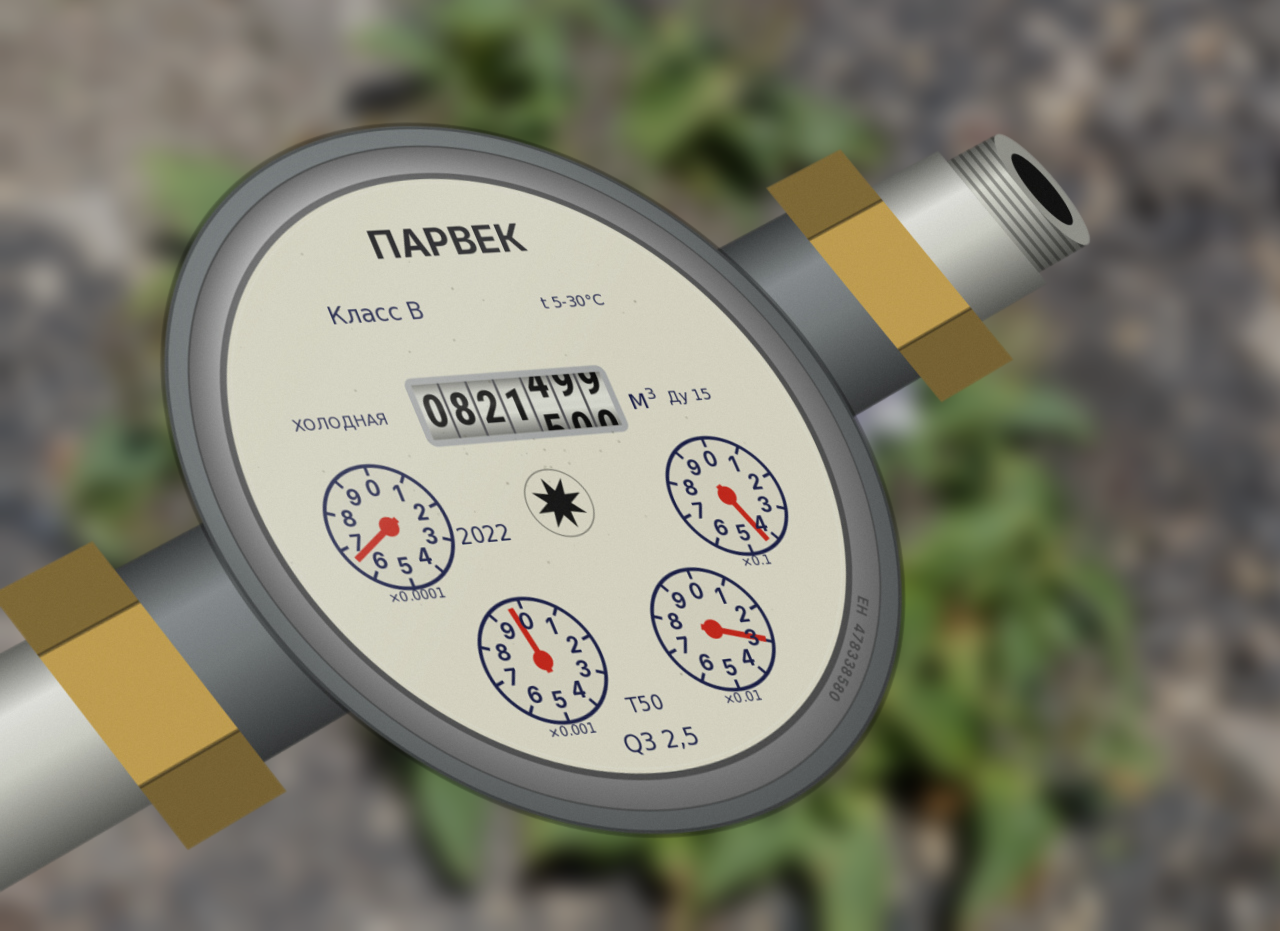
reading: 821499.4296m³
